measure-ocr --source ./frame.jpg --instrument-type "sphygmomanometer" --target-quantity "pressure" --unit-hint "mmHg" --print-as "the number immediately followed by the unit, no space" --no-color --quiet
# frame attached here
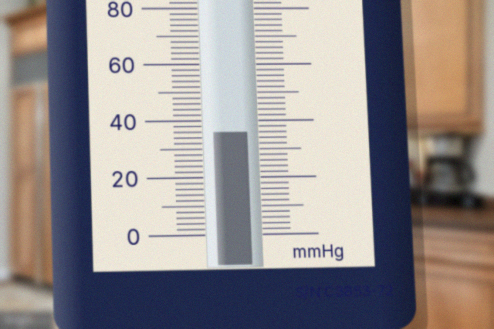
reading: 36mmHg
